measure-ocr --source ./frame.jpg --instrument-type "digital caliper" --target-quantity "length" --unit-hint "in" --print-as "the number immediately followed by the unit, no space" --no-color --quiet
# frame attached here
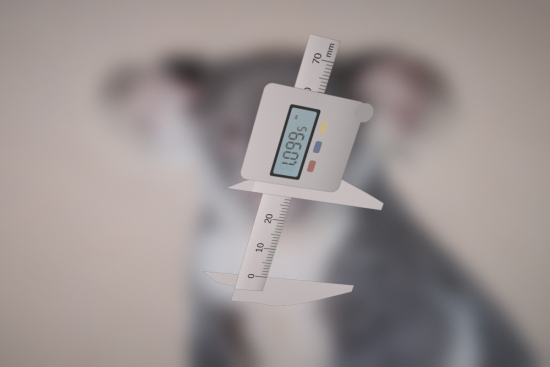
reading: 1.0995in
